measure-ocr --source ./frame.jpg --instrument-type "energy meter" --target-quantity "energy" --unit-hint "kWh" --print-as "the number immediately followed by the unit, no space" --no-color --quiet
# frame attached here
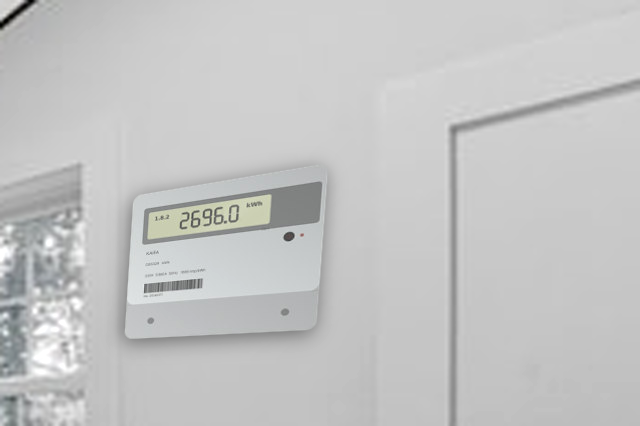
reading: 2696.0kWh
